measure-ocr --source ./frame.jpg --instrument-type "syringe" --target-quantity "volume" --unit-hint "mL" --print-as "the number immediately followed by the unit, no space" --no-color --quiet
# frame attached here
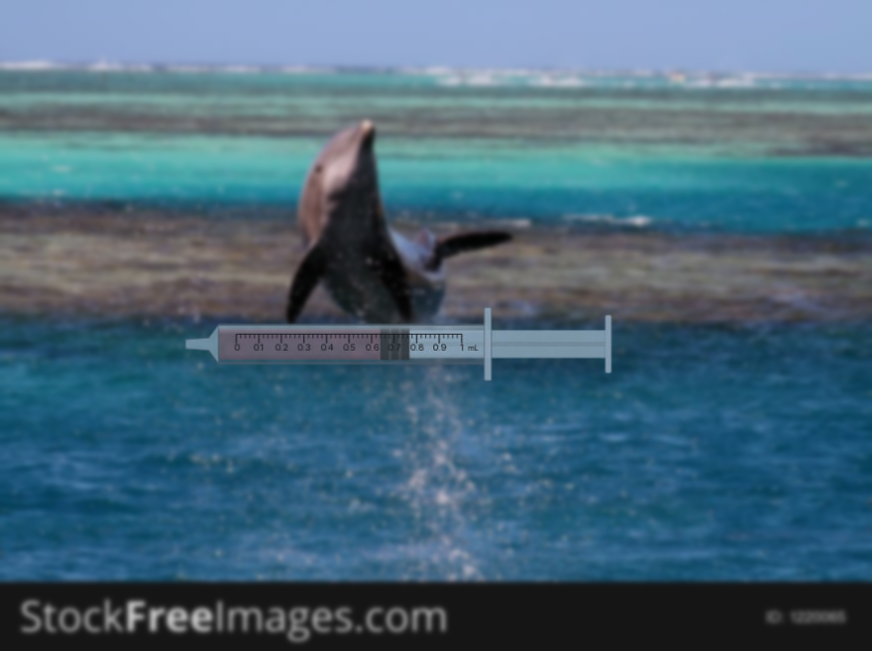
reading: 0.64mL
